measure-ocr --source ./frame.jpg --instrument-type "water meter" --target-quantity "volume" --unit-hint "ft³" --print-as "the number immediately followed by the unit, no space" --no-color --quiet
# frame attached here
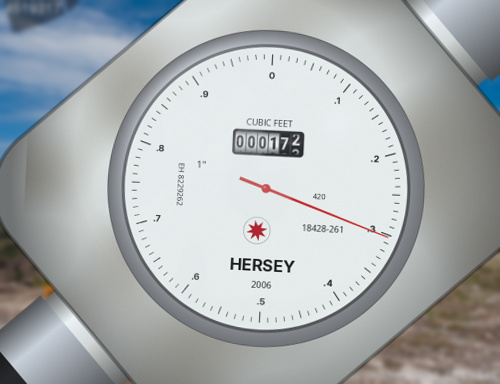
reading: 172.30ft³
